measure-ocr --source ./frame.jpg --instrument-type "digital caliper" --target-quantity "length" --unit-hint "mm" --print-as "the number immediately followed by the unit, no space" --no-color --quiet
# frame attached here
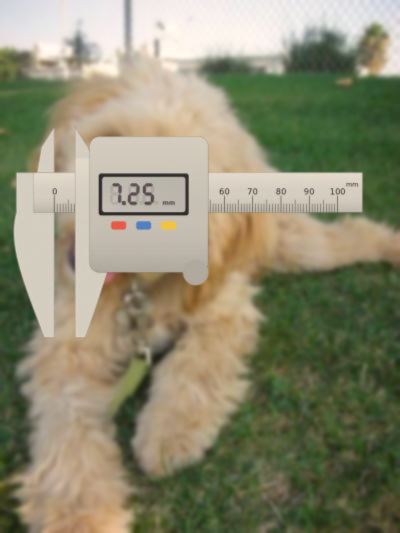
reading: 7.25mm
